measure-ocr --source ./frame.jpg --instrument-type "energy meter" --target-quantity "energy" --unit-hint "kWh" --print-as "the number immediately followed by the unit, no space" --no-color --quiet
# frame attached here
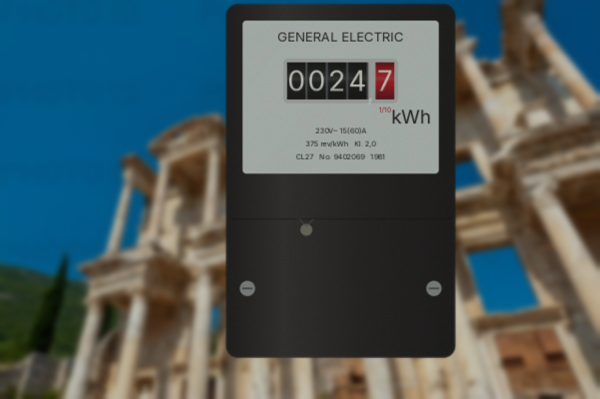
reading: 24.7kWh
